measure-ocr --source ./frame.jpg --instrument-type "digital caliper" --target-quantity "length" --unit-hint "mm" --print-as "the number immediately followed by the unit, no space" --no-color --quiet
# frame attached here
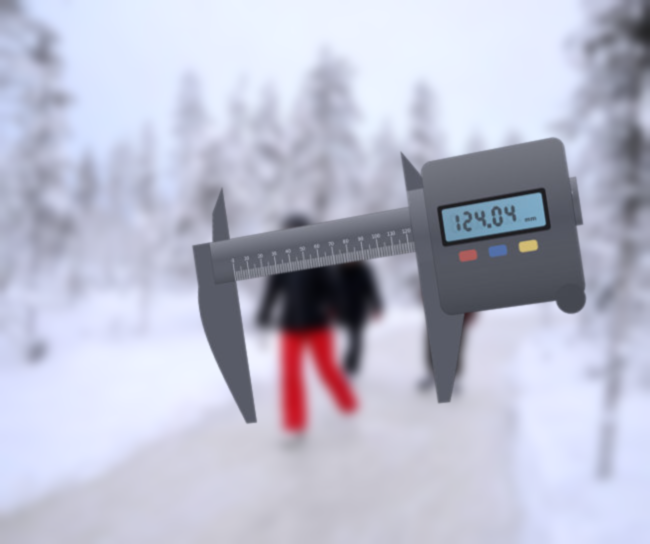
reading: 124.04mm
